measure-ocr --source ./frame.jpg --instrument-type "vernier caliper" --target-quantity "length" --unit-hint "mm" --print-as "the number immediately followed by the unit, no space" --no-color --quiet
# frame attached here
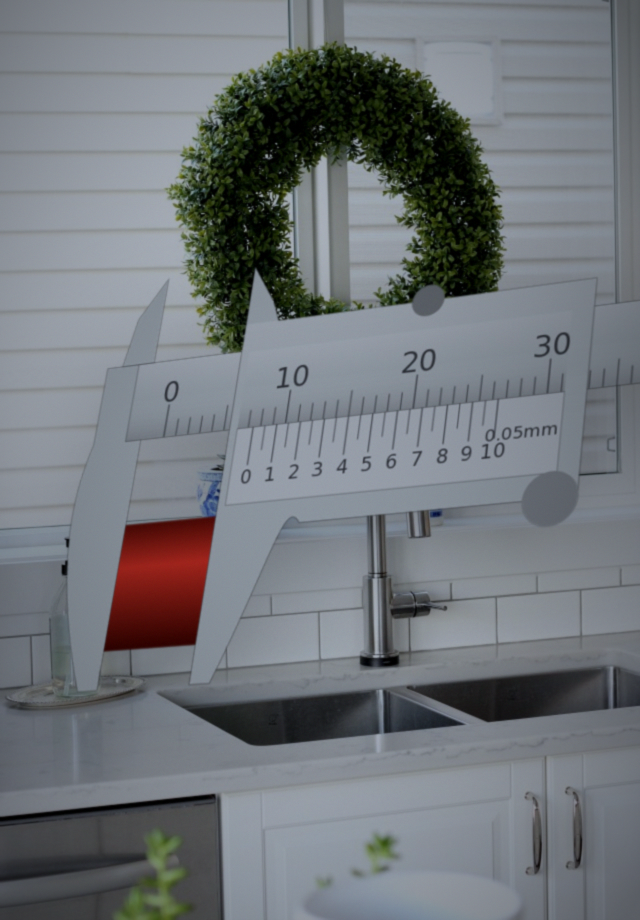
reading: 7.4mm
